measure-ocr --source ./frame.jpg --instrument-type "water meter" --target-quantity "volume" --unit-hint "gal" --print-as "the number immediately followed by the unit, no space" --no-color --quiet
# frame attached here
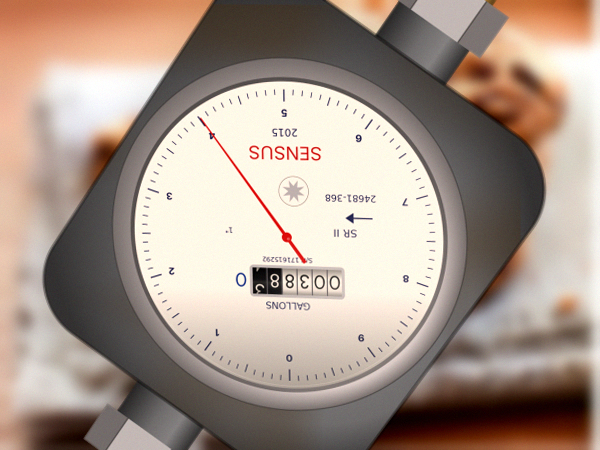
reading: 38834.0gal
